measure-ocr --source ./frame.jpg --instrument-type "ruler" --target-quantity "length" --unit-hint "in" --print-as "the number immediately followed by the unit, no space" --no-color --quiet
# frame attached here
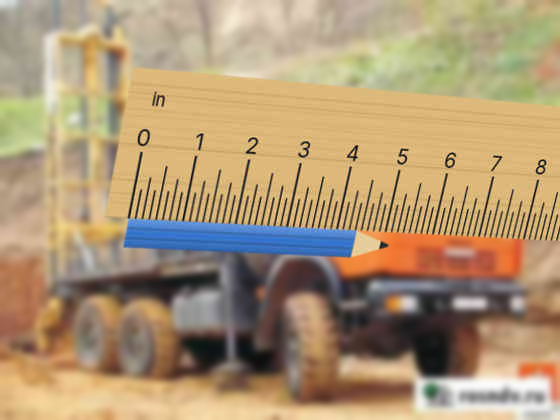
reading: 5.125in
